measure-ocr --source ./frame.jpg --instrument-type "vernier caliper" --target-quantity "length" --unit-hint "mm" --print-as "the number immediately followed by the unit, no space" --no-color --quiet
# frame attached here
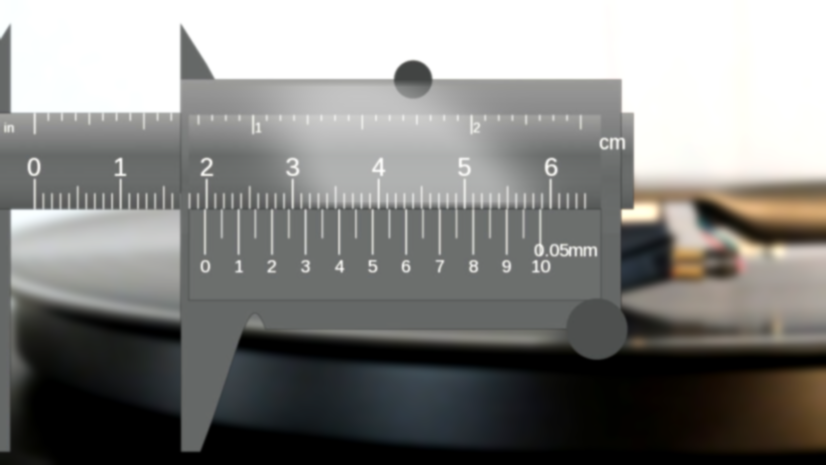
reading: 19.8mm
